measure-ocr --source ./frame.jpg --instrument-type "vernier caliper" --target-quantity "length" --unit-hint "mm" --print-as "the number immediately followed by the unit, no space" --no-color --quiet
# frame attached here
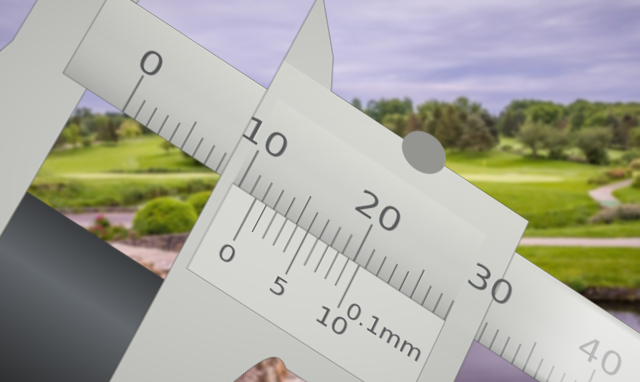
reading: 11.5mm
